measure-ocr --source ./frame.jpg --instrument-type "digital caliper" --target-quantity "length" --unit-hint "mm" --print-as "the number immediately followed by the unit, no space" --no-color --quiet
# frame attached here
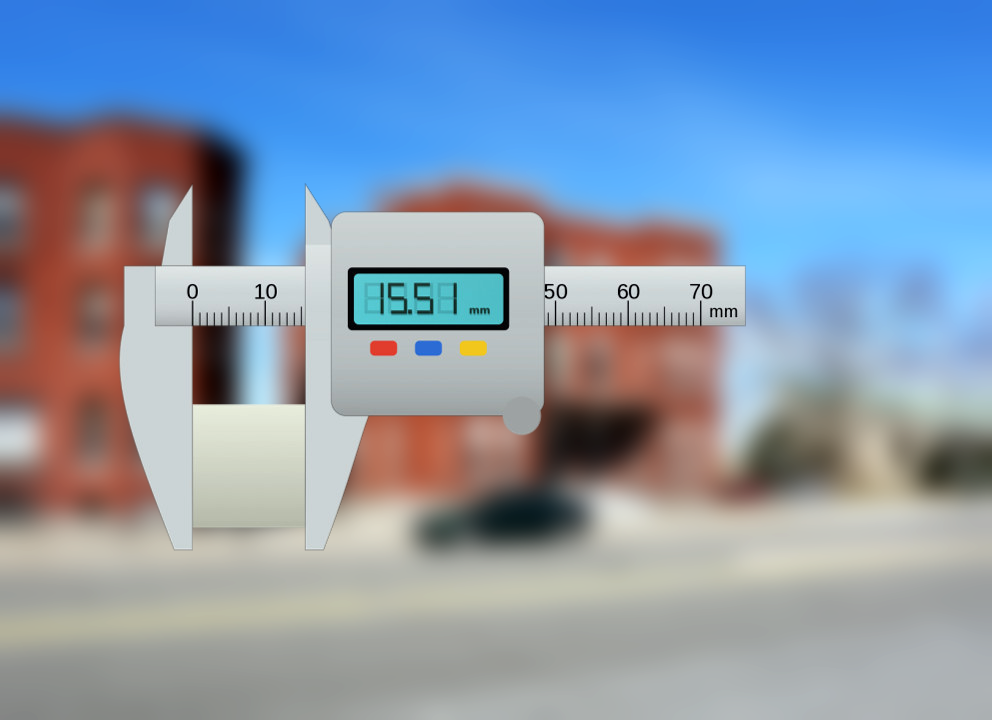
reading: 15.51mm
